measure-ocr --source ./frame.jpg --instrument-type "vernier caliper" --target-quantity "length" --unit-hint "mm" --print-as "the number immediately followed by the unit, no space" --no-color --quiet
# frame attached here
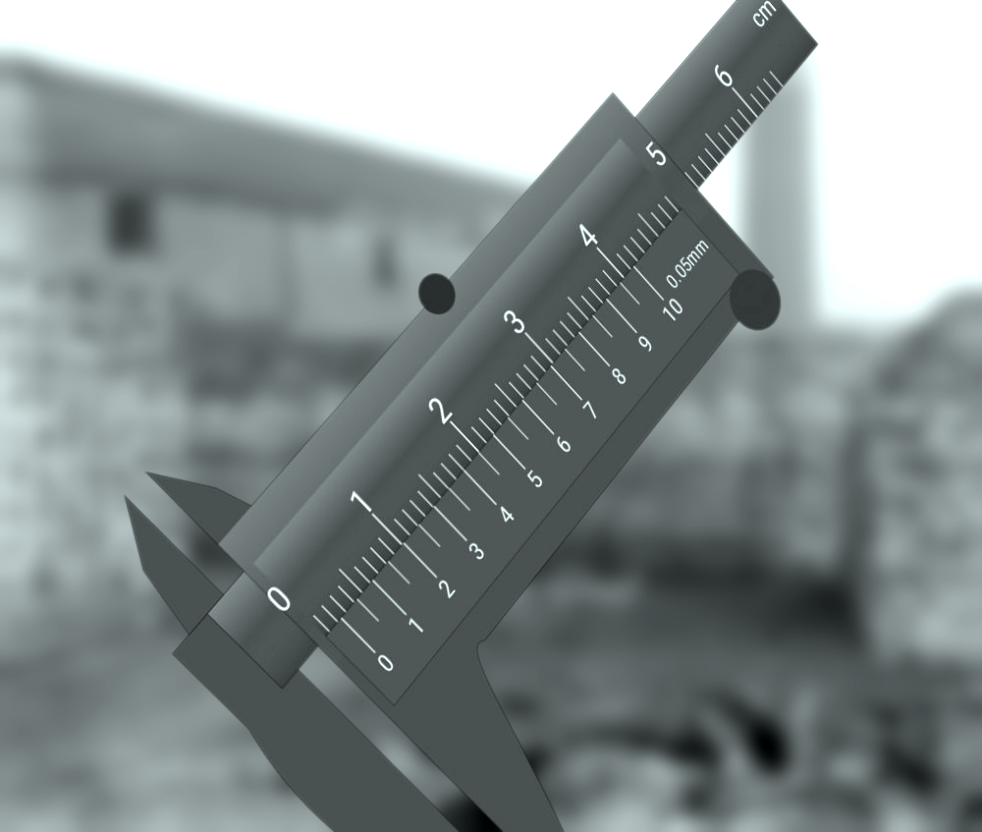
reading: 2.4mm
